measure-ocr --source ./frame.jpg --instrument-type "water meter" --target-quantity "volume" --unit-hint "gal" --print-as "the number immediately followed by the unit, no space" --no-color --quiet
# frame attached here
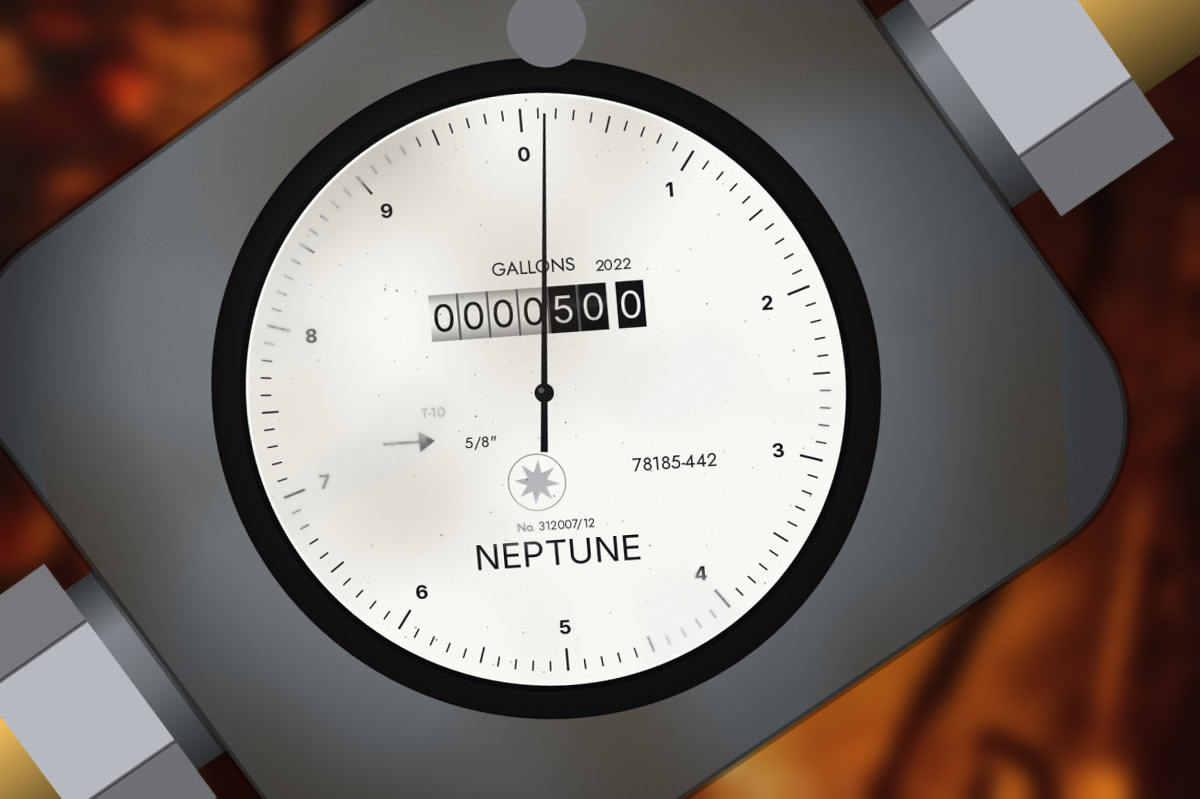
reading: 500.1gal
